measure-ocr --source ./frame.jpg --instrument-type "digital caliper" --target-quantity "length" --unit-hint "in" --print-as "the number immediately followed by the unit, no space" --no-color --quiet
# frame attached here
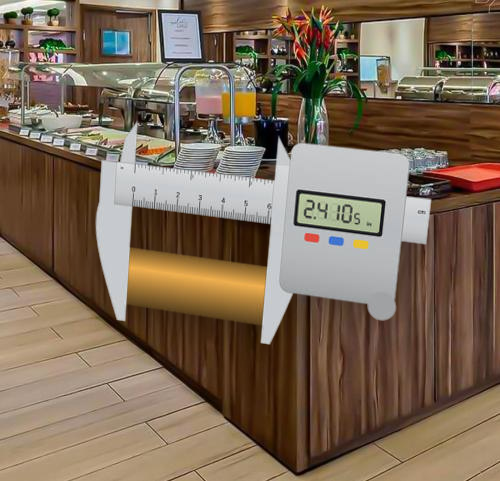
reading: 2.4105in
